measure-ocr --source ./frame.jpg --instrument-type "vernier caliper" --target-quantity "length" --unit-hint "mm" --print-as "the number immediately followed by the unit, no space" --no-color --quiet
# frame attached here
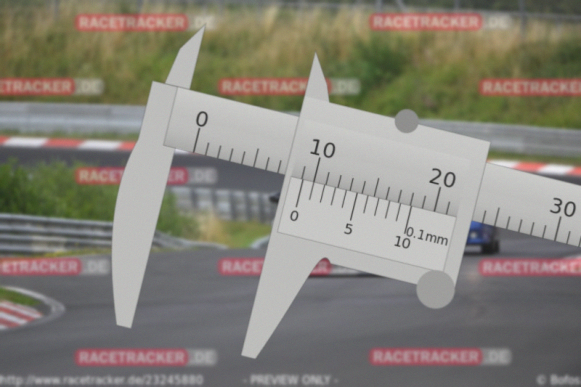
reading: 9.1mm
